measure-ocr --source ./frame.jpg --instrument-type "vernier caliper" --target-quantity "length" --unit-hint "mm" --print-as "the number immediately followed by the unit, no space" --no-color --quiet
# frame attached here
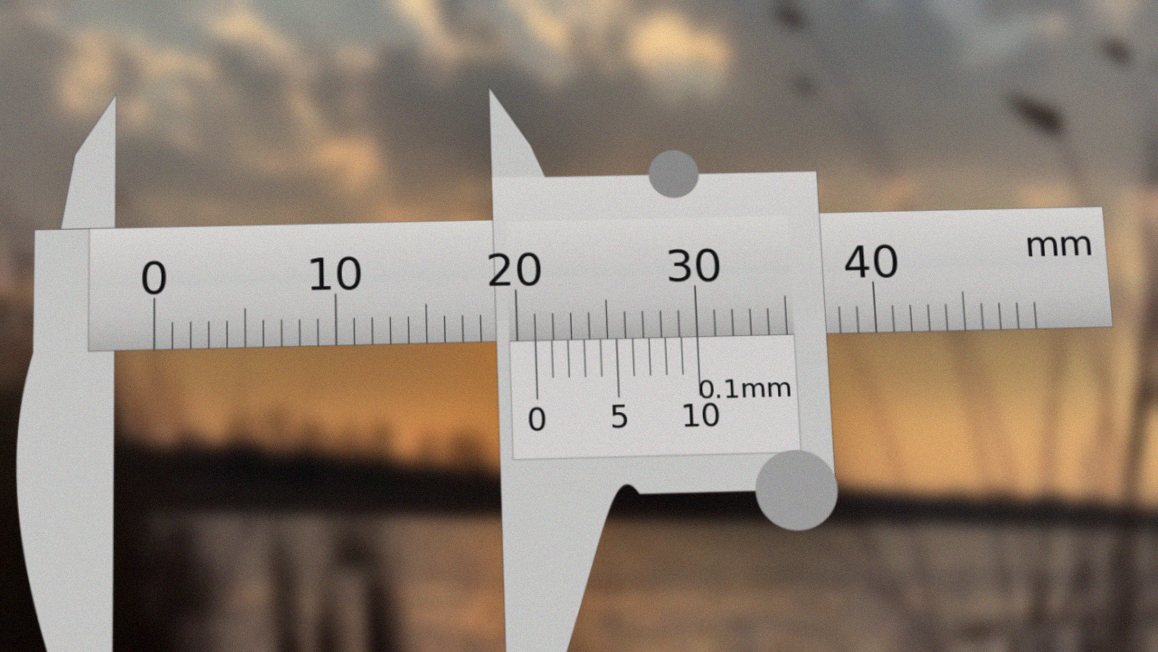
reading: 21.0mm
